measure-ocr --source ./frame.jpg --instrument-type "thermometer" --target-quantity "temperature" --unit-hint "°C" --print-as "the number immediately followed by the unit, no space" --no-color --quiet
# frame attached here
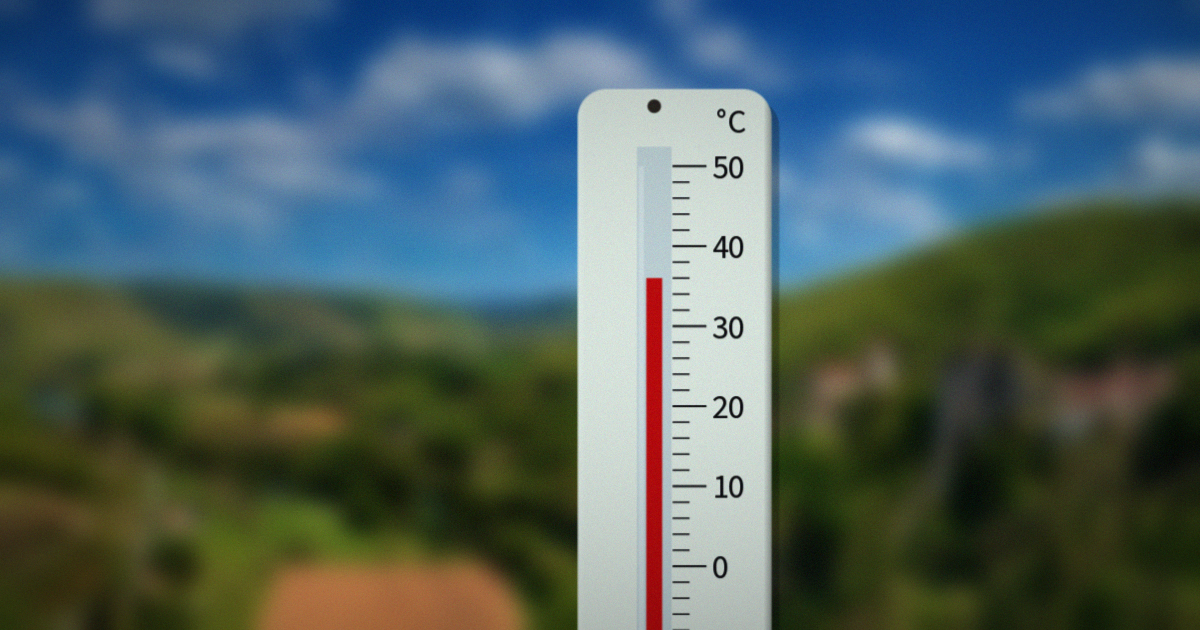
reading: 36°C
